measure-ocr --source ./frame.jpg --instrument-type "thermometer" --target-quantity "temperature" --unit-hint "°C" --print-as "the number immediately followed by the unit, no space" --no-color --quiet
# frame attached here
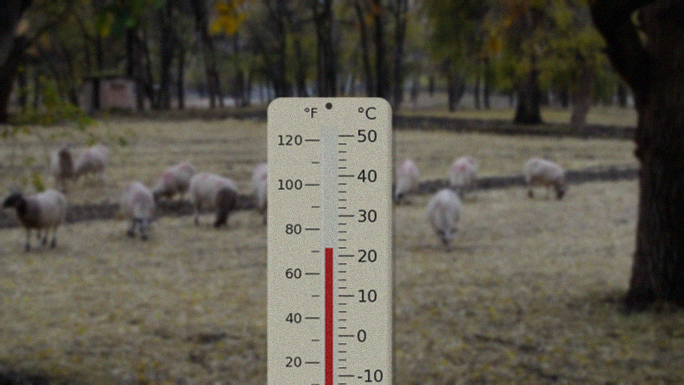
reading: 22°C
